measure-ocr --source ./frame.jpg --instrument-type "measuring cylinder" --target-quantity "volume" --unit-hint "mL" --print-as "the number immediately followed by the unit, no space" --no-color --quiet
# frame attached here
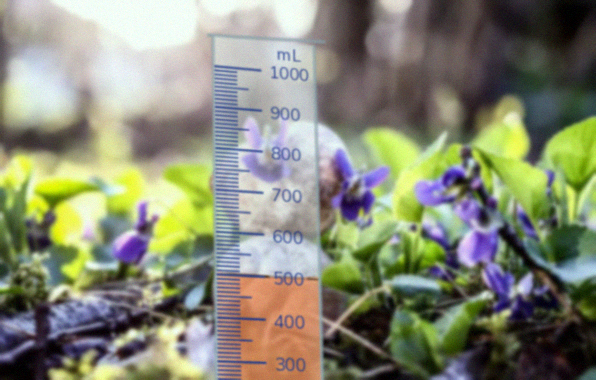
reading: 500mL
